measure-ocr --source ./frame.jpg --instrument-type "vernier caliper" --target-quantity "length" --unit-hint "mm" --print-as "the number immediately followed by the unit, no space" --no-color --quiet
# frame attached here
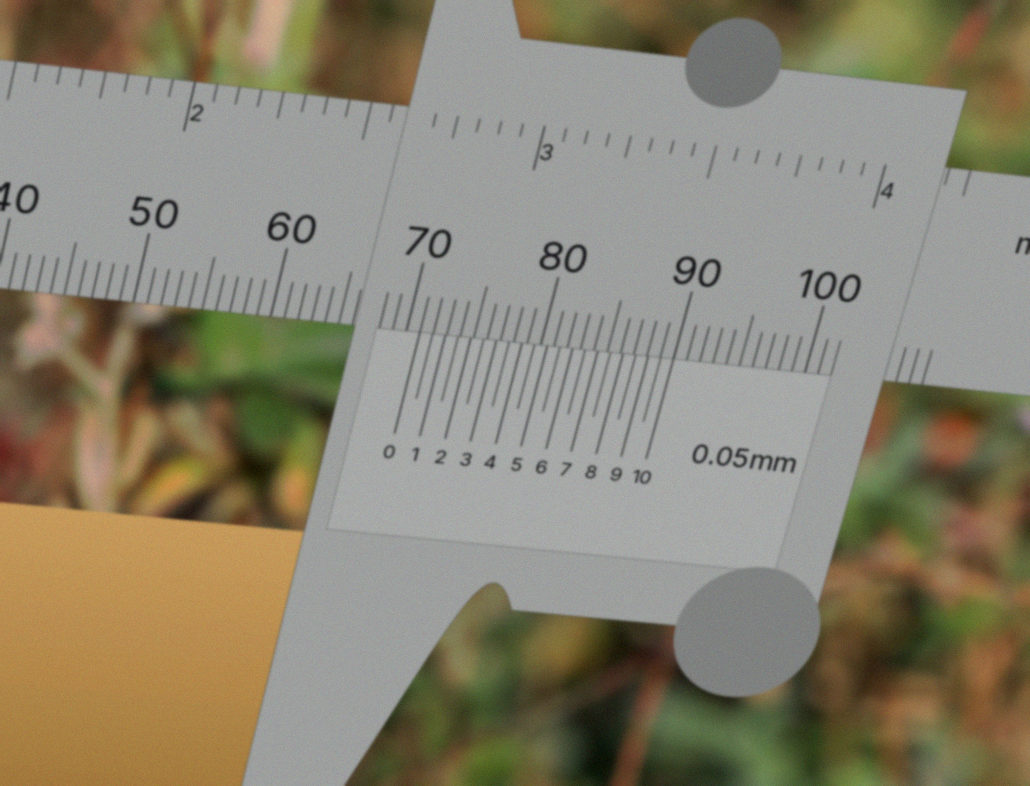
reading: 71.0mm
